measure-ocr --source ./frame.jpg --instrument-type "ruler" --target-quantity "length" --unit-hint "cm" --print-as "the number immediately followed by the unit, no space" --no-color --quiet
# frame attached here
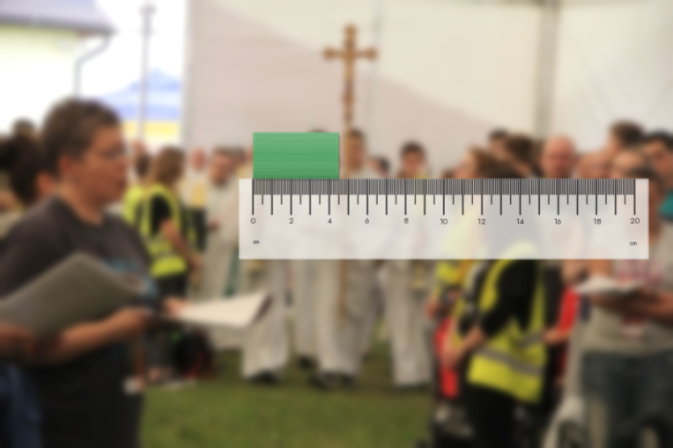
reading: 4.5cm
